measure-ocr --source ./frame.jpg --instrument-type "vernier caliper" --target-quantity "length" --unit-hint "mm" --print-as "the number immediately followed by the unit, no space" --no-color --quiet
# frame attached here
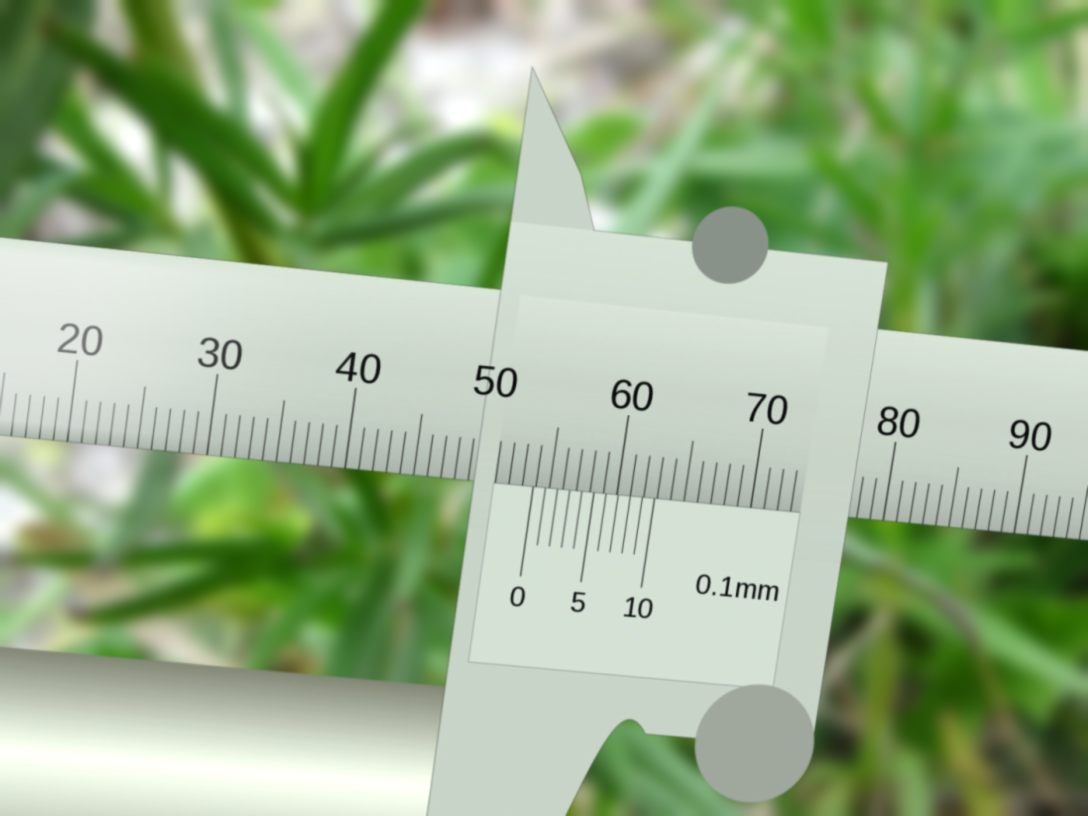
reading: 53.8mm
